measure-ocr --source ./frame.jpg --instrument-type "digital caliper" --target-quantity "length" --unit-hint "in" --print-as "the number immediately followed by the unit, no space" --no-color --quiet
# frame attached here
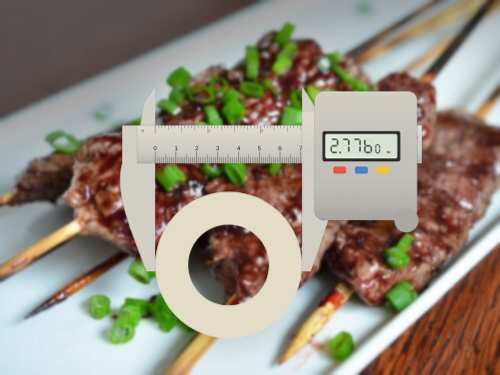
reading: 2.7760in
